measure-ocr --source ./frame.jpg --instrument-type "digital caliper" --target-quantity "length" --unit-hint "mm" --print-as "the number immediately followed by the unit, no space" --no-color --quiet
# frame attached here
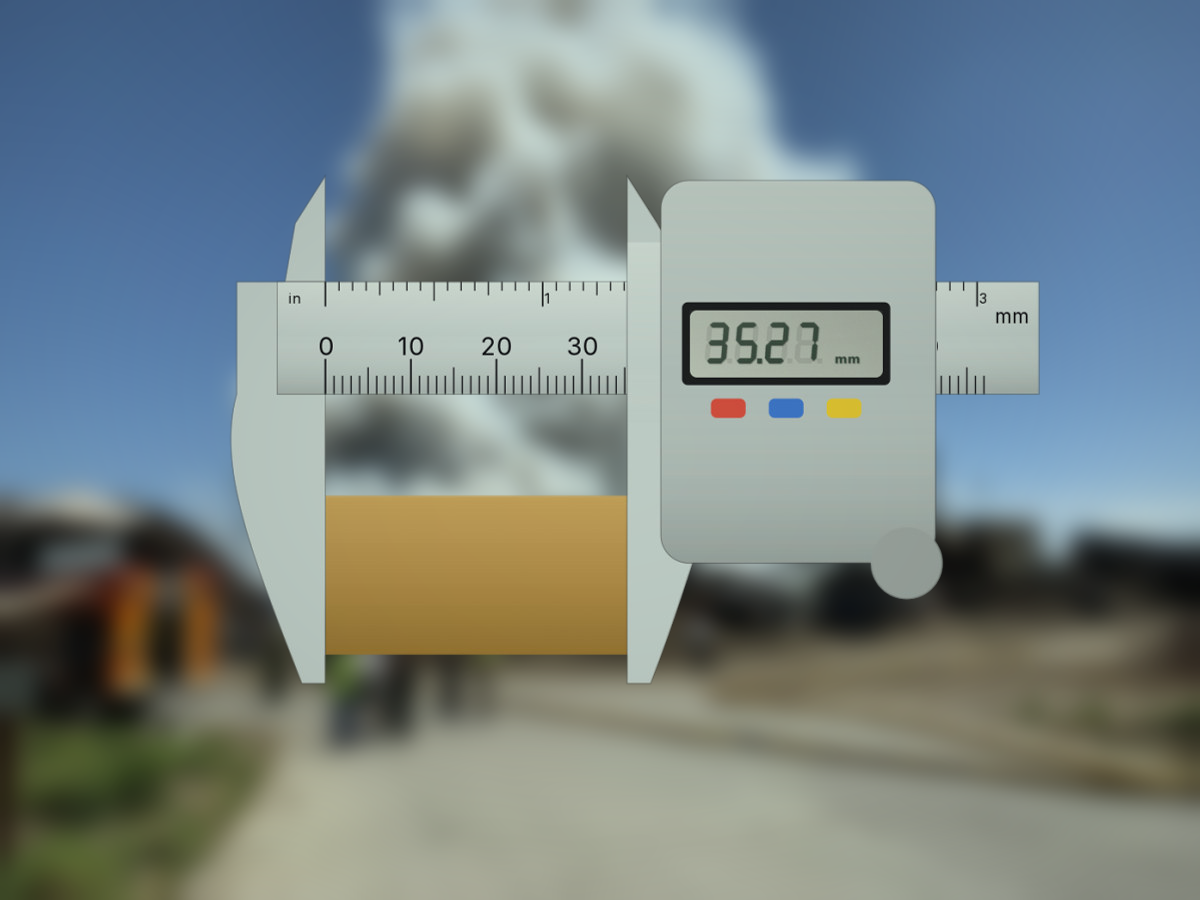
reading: 35.27mm
